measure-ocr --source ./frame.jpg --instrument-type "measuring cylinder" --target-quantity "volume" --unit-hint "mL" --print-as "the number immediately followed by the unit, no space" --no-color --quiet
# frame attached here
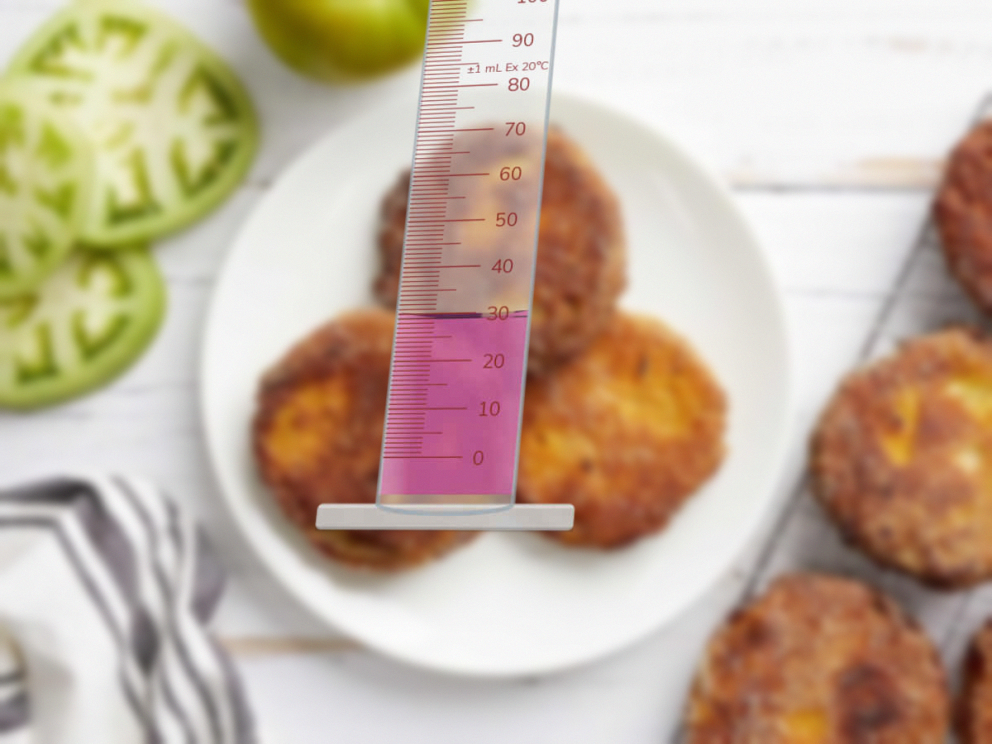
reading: 29mL
